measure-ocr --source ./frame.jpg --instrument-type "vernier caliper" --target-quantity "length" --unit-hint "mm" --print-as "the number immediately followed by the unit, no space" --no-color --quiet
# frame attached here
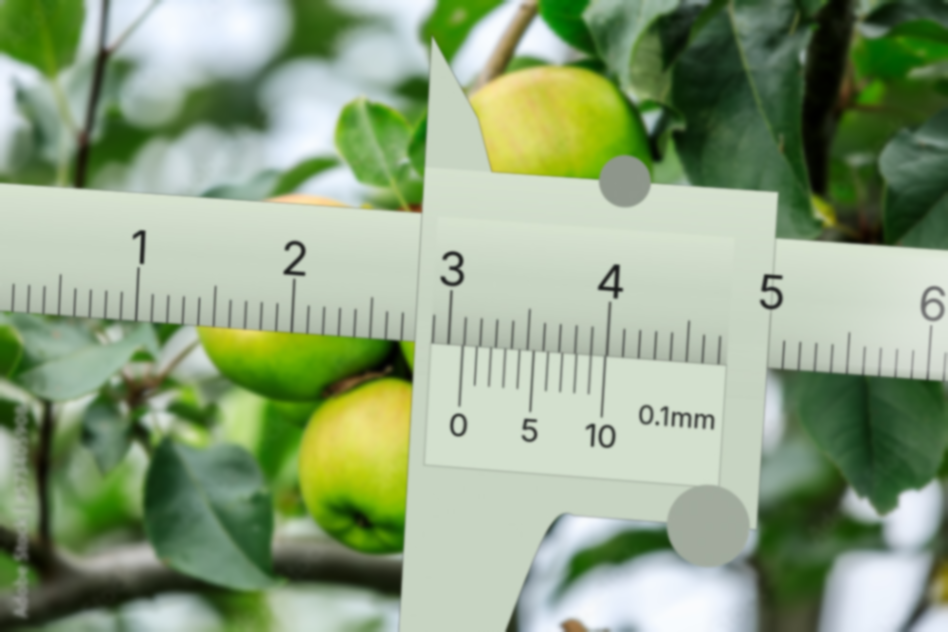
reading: 30.9mm
